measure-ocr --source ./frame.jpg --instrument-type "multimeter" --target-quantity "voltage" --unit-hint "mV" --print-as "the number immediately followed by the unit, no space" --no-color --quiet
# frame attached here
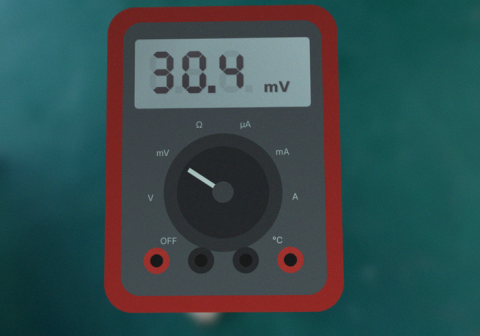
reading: 30.4mV
